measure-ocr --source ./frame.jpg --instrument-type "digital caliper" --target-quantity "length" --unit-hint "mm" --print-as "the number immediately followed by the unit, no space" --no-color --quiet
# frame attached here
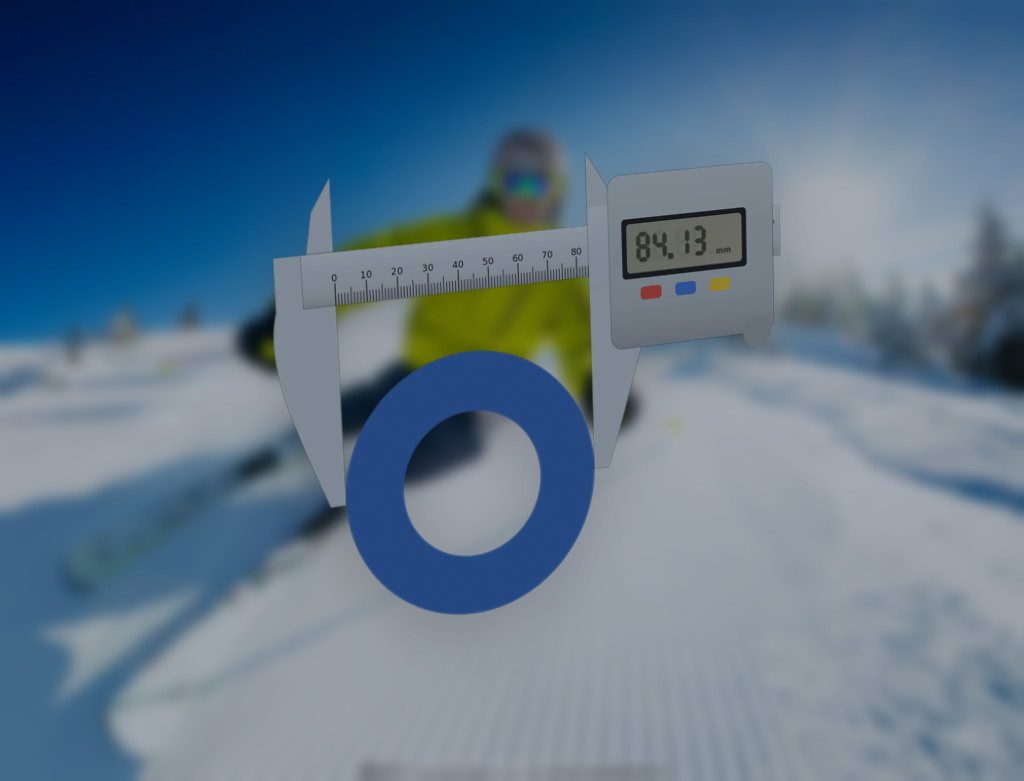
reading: 84.13mm
